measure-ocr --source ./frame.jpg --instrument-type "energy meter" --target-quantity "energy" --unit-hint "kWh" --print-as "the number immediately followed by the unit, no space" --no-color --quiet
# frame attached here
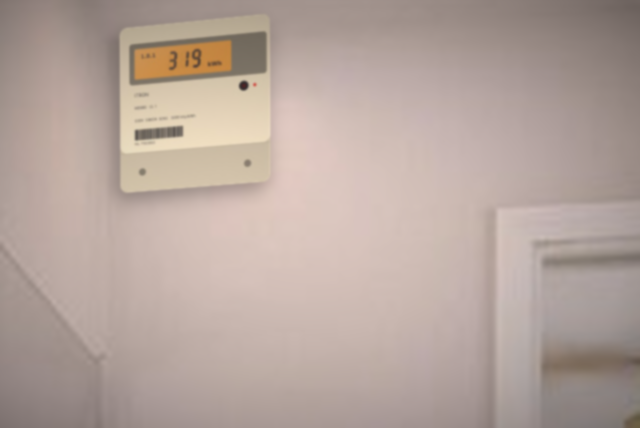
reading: 319kWh
